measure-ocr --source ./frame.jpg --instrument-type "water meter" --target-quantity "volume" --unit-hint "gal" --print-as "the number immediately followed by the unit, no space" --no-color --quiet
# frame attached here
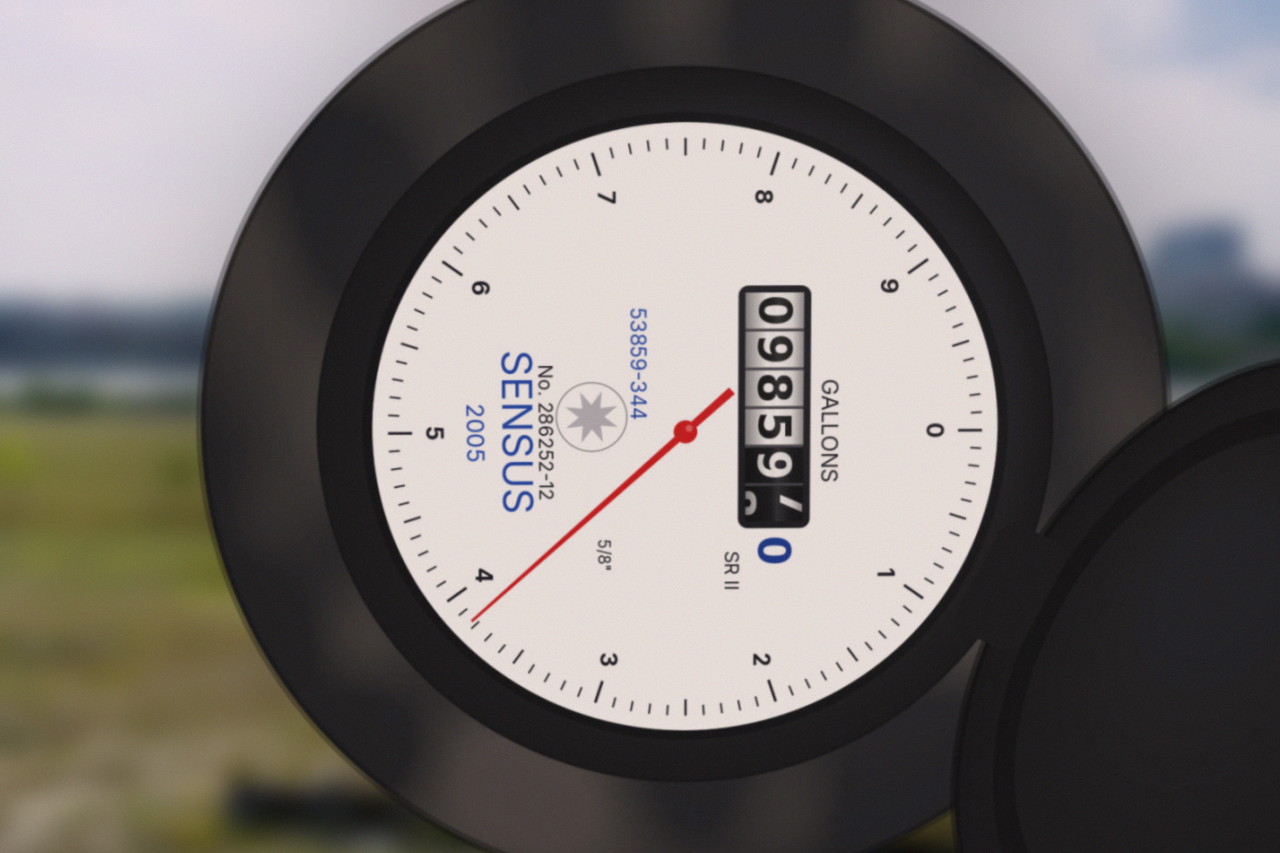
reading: 985973.8gal
